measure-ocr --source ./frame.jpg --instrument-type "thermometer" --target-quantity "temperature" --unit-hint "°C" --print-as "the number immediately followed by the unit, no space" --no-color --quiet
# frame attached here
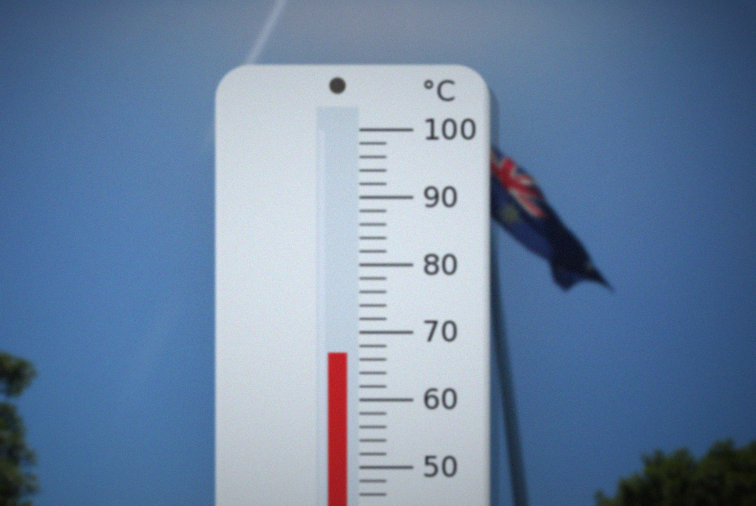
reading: 67°C
